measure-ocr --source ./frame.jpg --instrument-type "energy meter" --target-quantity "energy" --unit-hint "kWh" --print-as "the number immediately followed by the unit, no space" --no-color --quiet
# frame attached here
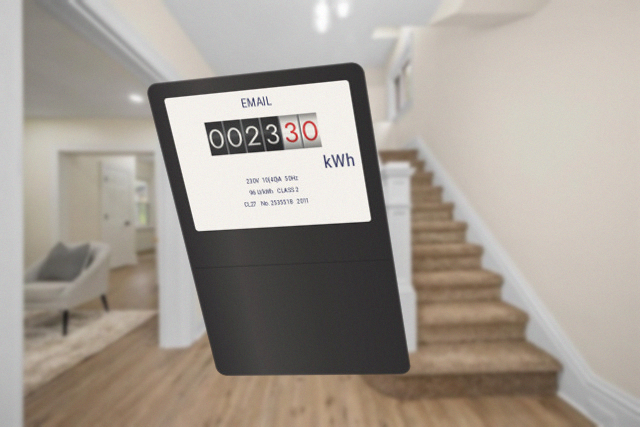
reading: 23.30kWh
